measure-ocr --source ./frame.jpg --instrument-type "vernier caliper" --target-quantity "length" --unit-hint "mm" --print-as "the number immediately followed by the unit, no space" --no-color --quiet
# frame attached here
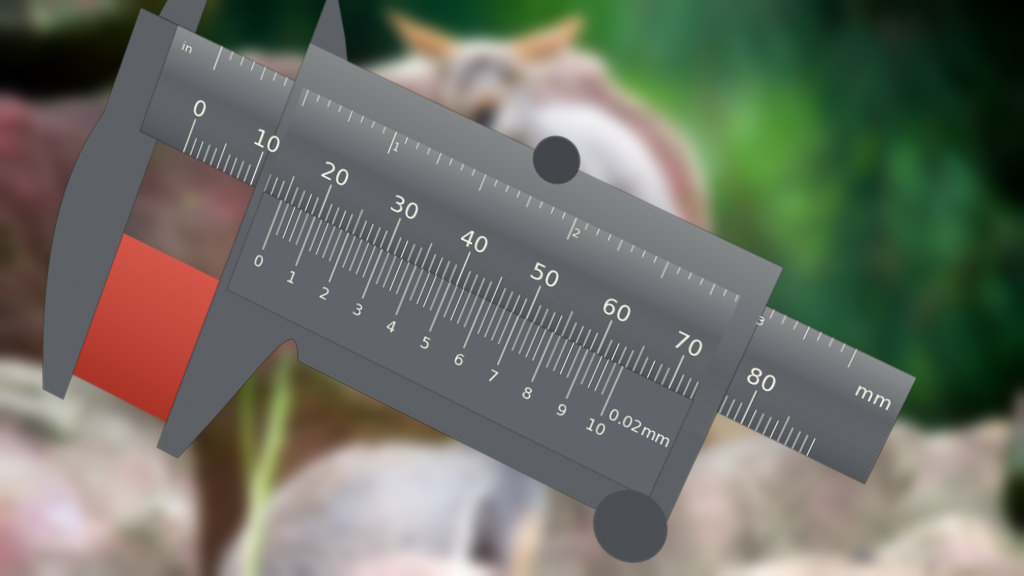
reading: 14.6mm
